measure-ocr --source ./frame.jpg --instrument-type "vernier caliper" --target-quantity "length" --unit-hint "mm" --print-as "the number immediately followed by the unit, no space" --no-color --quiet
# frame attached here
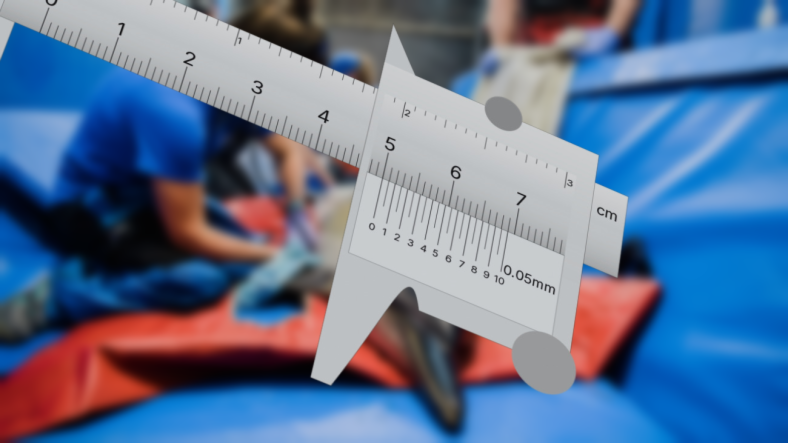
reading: 50.0mm
